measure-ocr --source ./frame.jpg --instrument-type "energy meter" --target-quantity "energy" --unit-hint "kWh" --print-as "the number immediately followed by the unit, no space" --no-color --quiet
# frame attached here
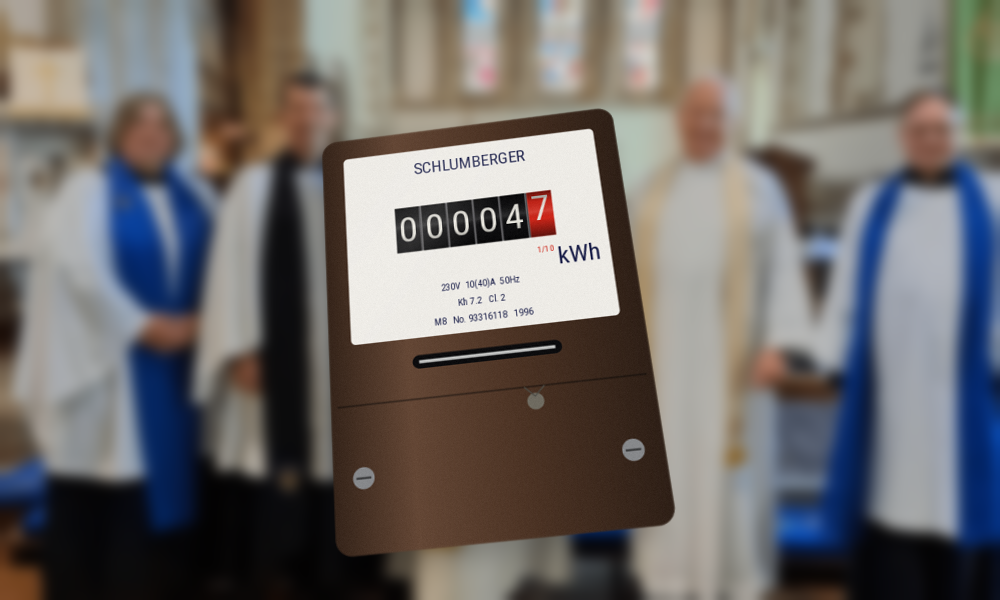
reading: 4.7kWh
